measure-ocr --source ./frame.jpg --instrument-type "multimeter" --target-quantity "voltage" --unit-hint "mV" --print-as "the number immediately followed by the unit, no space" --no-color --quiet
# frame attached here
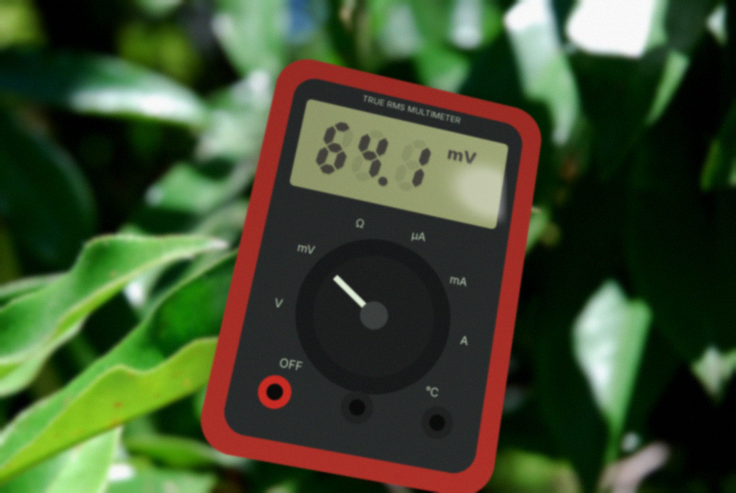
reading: 64.1mV
